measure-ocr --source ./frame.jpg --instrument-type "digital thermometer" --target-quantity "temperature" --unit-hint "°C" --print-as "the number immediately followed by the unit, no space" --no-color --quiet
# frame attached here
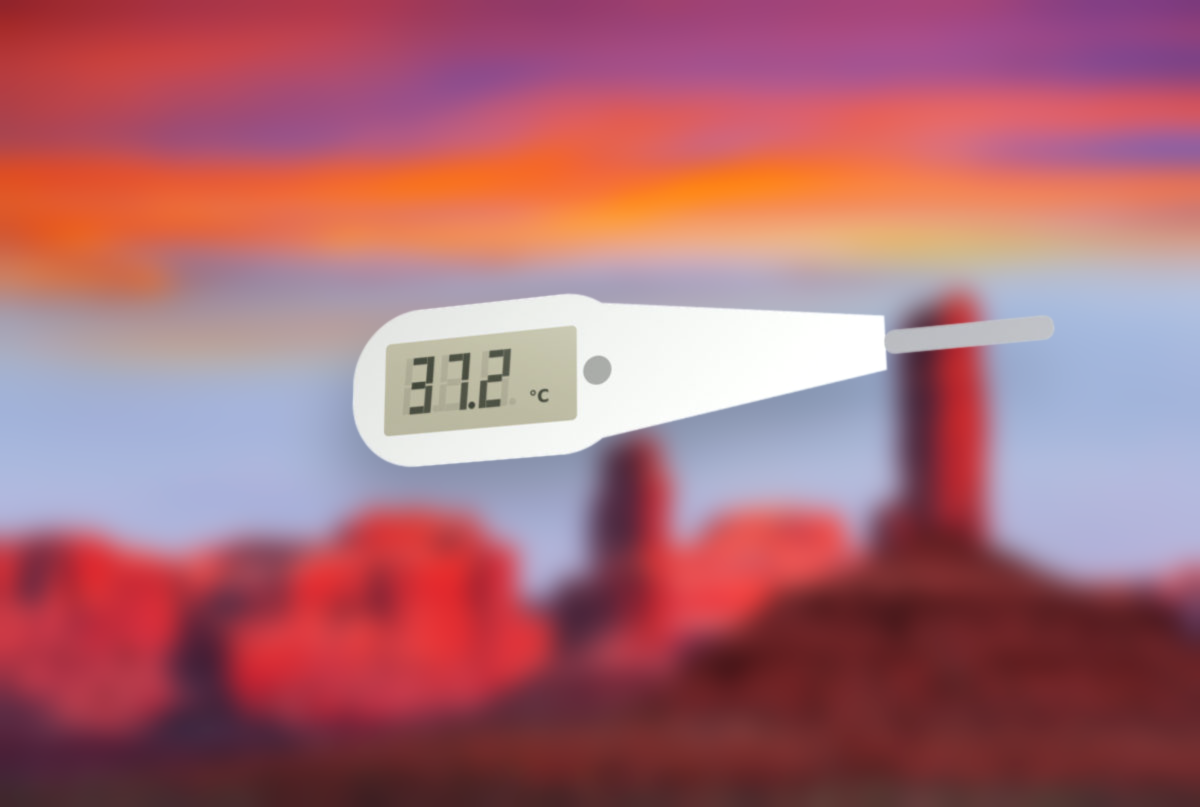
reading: 37.2°C
